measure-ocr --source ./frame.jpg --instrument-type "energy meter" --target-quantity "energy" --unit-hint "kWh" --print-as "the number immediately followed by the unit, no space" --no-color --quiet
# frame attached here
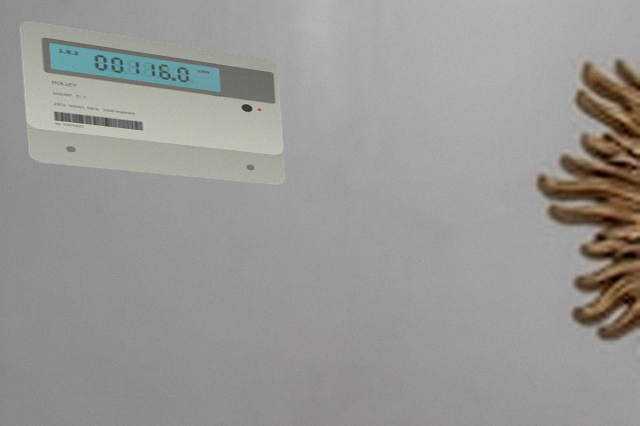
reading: 116.0kWh
